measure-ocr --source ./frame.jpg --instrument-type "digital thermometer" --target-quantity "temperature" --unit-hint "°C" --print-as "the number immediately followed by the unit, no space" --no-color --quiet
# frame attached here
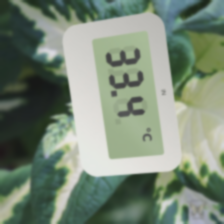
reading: 33.4°C
